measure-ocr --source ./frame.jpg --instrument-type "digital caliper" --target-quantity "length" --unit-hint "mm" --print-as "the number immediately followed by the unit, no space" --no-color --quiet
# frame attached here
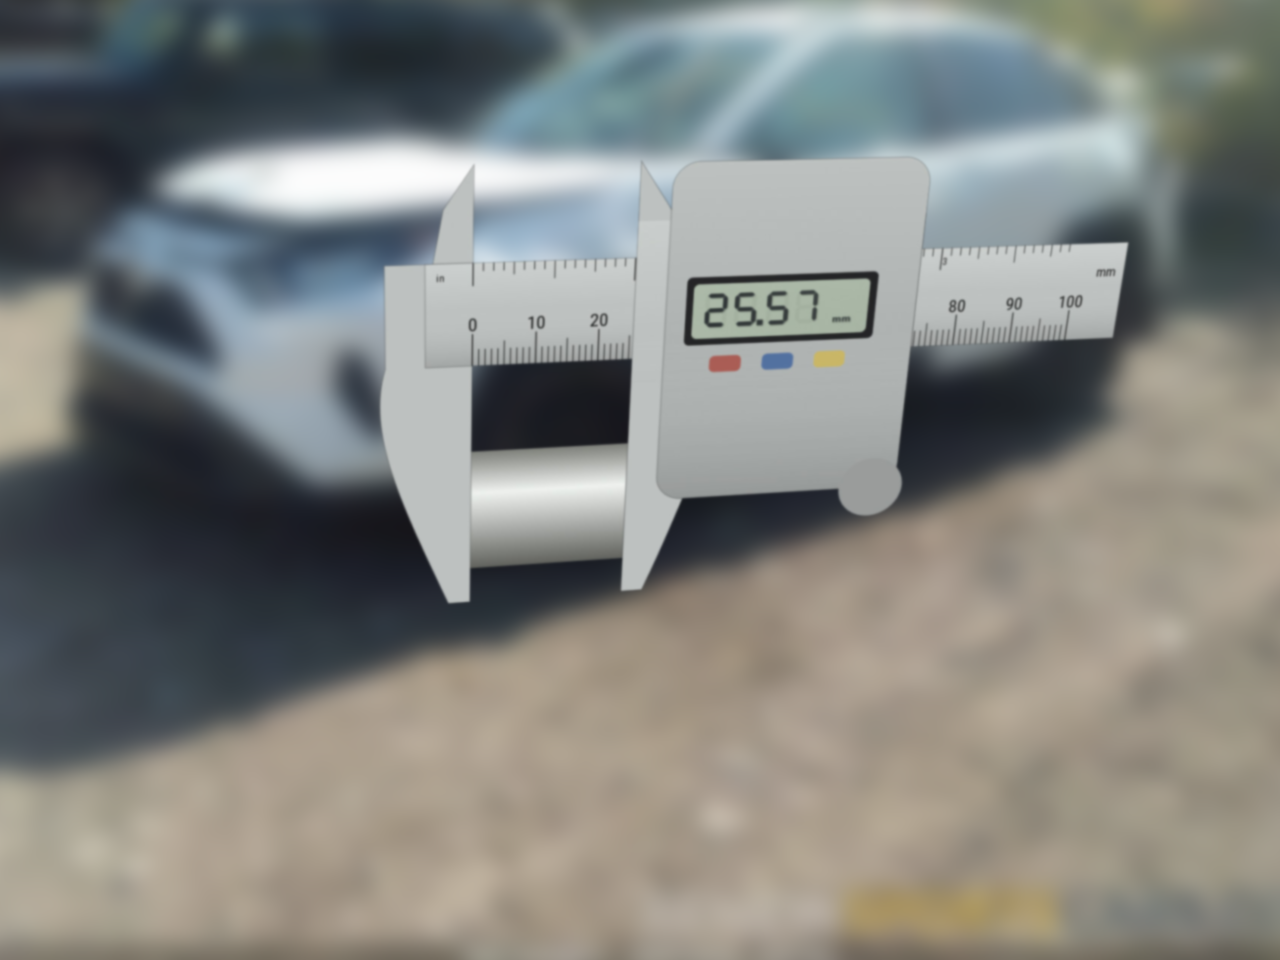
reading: 25.57mm
